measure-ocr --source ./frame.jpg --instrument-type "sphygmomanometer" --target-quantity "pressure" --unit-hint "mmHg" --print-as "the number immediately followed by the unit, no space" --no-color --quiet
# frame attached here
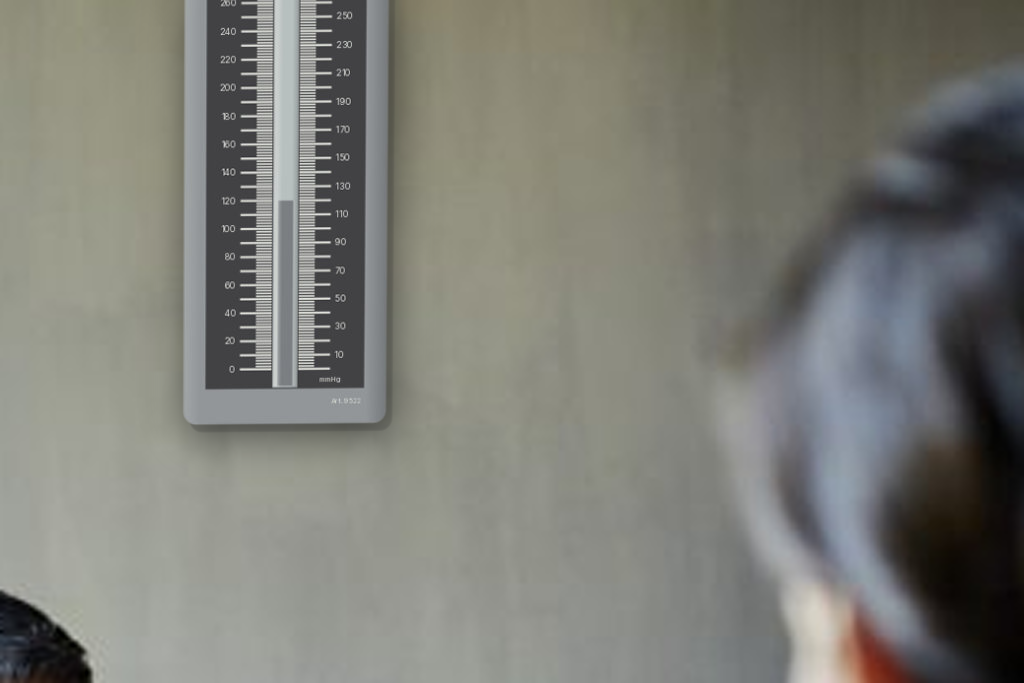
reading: 120mmHg
